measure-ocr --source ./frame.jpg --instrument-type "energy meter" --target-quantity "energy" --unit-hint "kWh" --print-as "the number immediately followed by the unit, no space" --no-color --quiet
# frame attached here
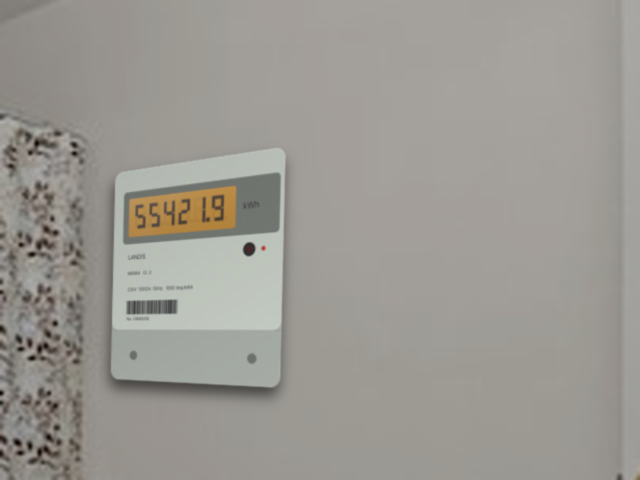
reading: 55421.9kWh
